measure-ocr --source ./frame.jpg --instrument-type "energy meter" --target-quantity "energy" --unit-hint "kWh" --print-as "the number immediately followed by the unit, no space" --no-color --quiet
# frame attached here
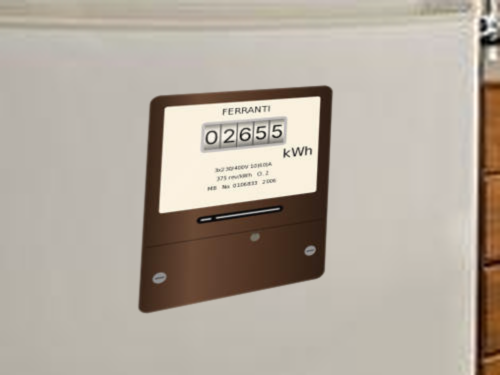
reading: 2655kWh
